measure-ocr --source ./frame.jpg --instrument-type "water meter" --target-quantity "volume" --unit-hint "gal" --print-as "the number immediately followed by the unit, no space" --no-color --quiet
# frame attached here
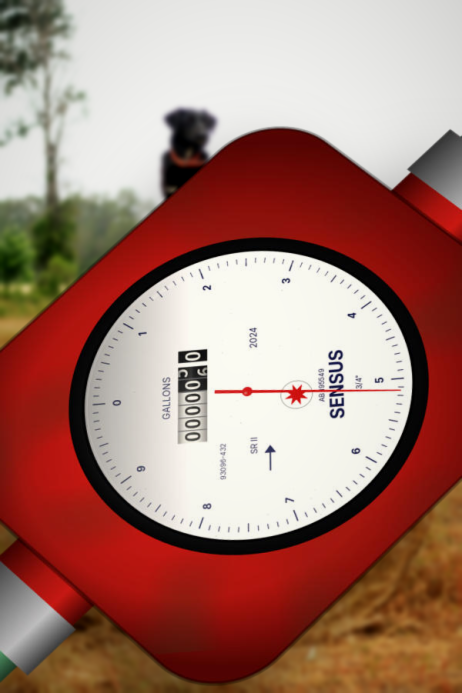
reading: 55.1gal
